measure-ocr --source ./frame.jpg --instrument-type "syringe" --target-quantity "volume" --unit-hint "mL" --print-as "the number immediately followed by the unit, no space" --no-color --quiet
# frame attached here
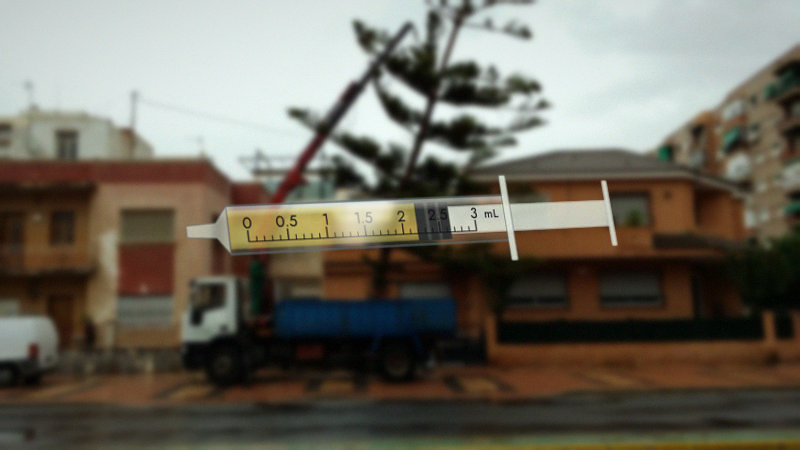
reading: 2.2mL
